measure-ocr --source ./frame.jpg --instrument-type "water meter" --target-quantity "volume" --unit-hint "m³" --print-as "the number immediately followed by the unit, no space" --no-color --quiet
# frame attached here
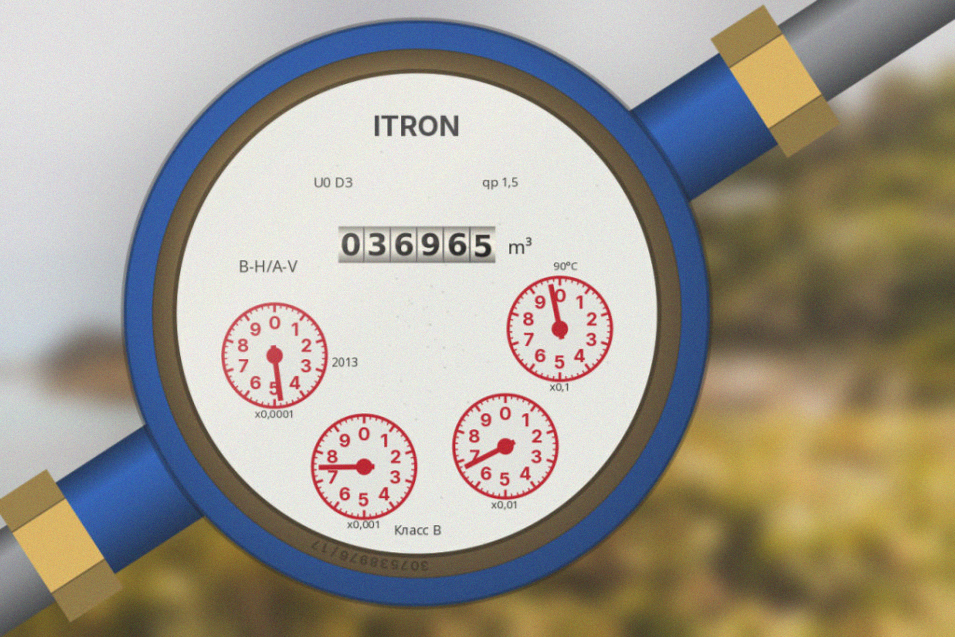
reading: 36964.9674m³
